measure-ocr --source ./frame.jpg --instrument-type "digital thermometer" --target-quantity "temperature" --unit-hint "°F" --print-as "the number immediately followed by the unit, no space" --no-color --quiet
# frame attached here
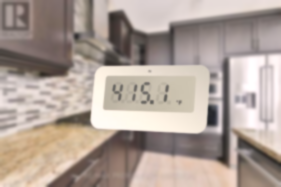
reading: 415.1°F
